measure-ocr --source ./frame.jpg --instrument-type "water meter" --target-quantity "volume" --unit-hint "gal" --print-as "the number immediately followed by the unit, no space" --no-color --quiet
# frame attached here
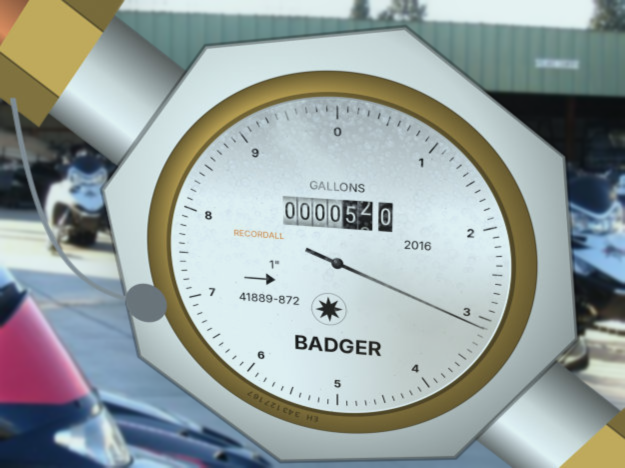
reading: 523.1gal
